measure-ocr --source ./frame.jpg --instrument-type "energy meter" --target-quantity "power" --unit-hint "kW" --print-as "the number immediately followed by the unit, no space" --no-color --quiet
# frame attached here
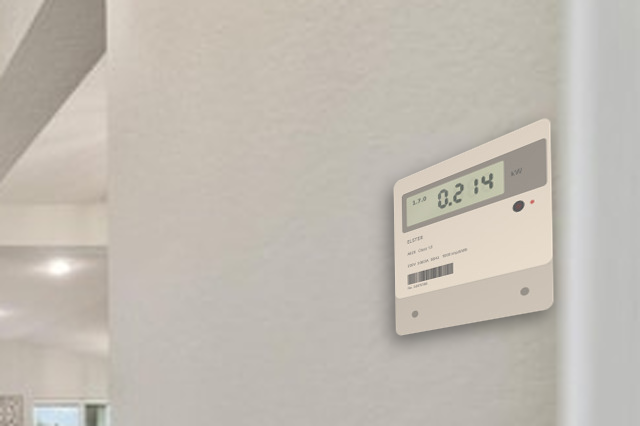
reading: 0.214kW
